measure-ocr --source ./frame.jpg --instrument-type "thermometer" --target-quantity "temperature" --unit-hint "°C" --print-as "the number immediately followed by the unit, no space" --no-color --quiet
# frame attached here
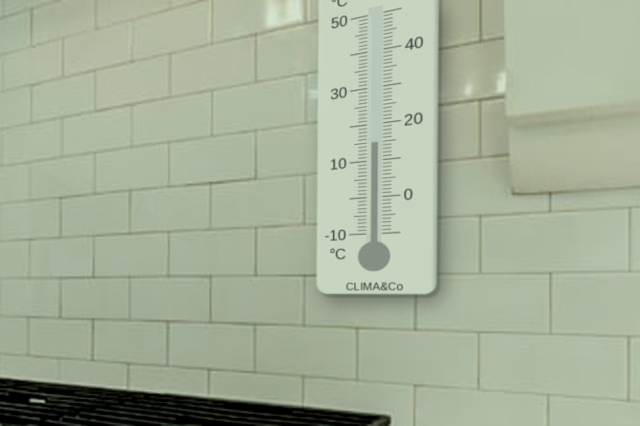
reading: 15°C
